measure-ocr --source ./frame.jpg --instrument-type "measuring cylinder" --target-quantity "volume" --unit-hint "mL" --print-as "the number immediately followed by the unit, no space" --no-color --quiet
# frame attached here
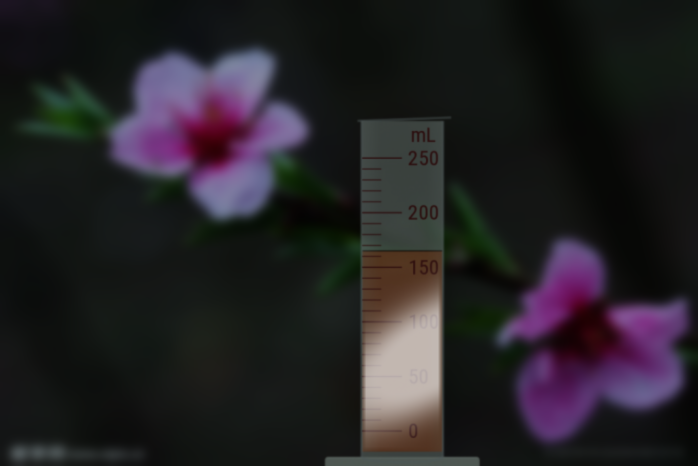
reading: 165mL
